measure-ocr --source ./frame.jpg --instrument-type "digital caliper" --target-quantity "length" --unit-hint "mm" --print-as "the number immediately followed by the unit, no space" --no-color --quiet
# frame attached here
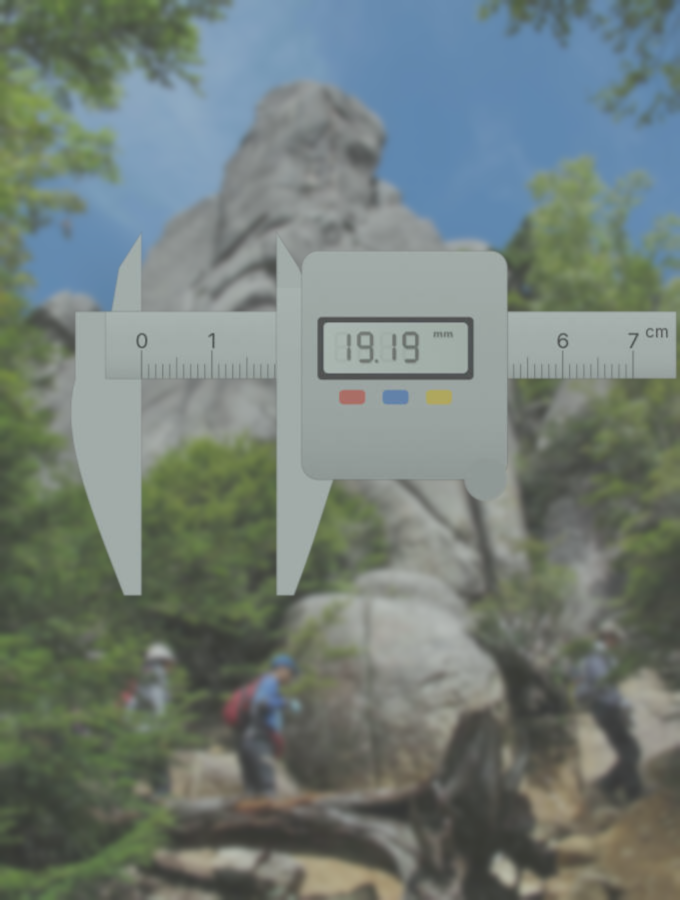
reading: 19.19mm
